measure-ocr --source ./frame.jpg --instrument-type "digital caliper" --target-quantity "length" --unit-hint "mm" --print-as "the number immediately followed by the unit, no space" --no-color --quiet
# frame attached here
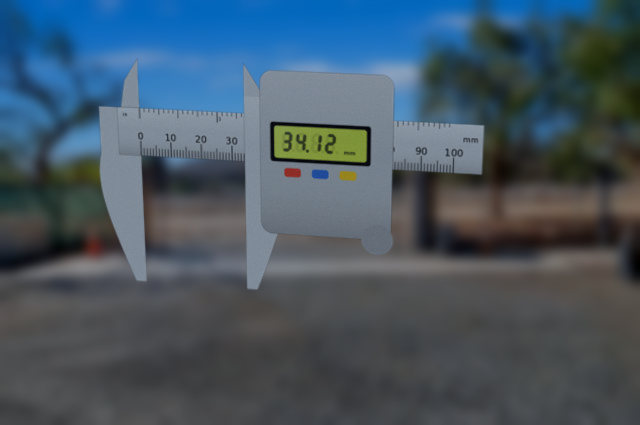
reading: 34.12mm
